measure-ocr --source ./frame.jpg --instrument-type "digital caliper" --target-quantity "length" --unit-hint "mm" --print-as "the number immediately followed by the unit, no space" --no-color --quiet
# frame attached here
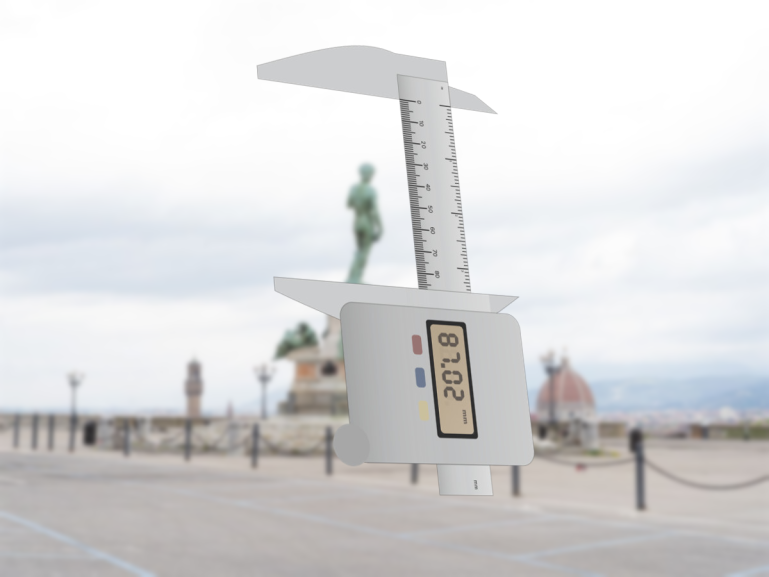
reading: 87.02mm
